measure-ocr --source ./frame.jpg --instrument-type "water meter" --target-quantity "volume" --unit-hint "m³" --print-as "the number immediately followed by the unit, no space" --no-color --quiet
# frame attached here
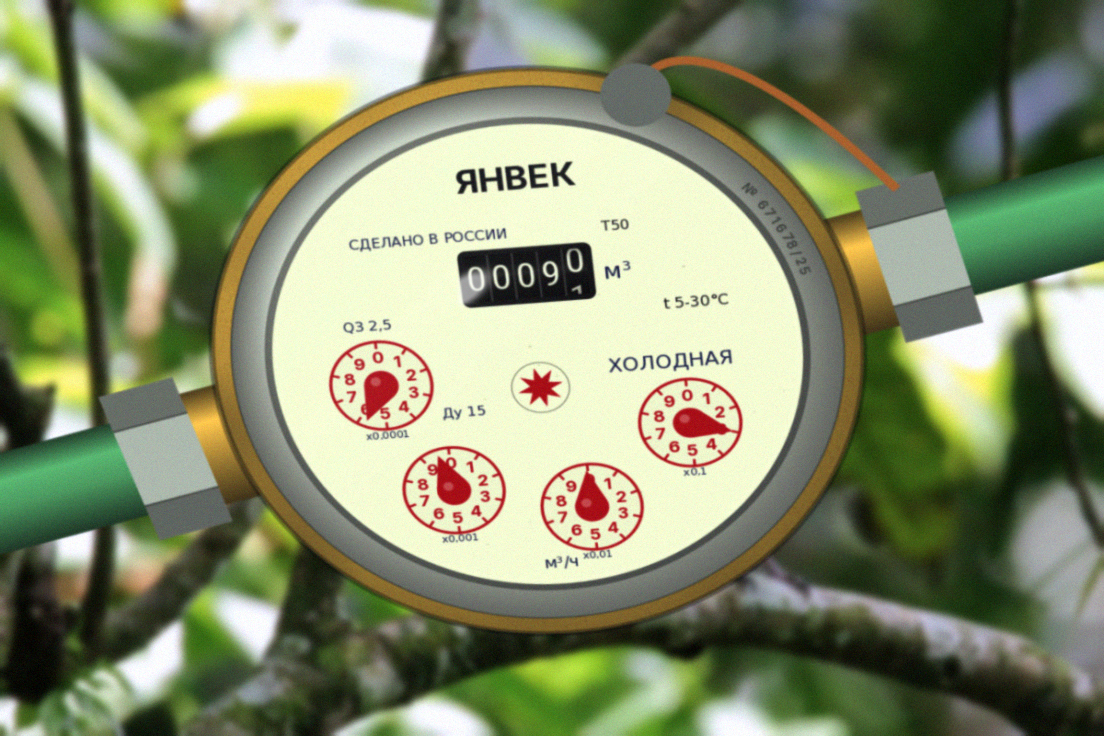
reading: 90.2995m³
